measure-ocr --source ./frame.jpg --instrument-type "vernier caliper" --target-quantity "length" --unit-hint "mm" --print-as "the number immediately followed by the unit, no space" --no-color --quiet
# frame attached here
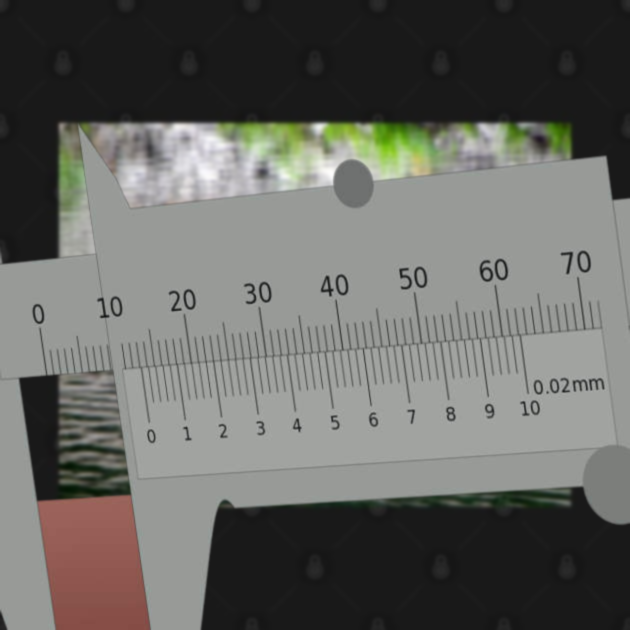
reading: 13.2mm
